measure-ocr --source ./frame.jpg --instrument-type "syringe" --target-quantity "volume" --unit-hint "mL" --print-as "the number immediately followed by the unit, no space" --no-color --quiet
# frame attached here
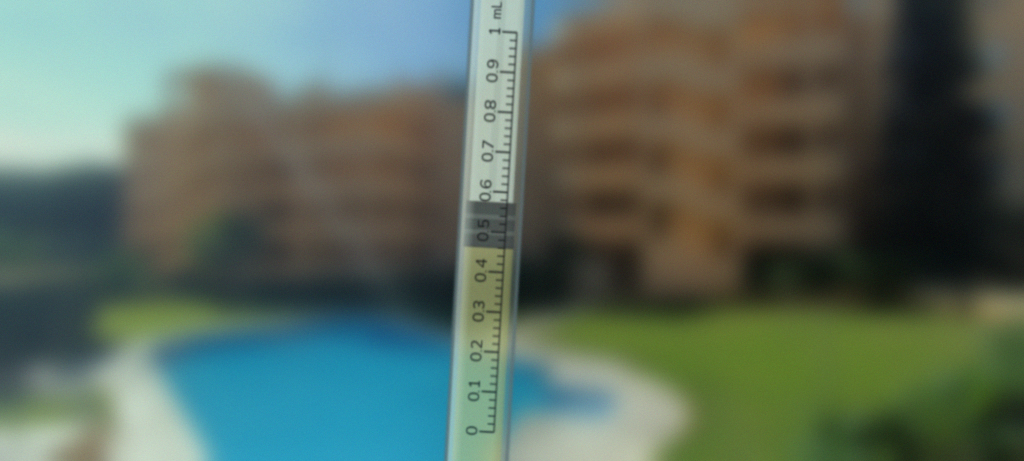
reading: 0.46mL
